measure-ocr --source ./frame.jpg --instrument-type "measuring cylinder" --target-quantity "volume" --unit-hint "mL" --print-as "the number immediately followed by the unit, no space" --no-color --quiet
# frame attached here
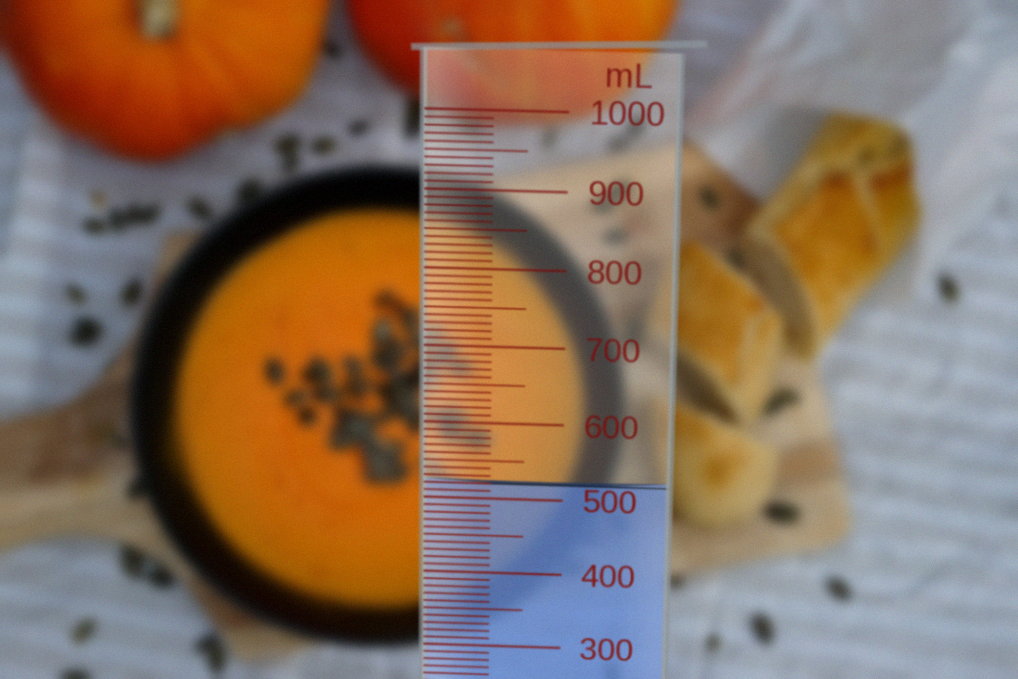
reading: 520mL
